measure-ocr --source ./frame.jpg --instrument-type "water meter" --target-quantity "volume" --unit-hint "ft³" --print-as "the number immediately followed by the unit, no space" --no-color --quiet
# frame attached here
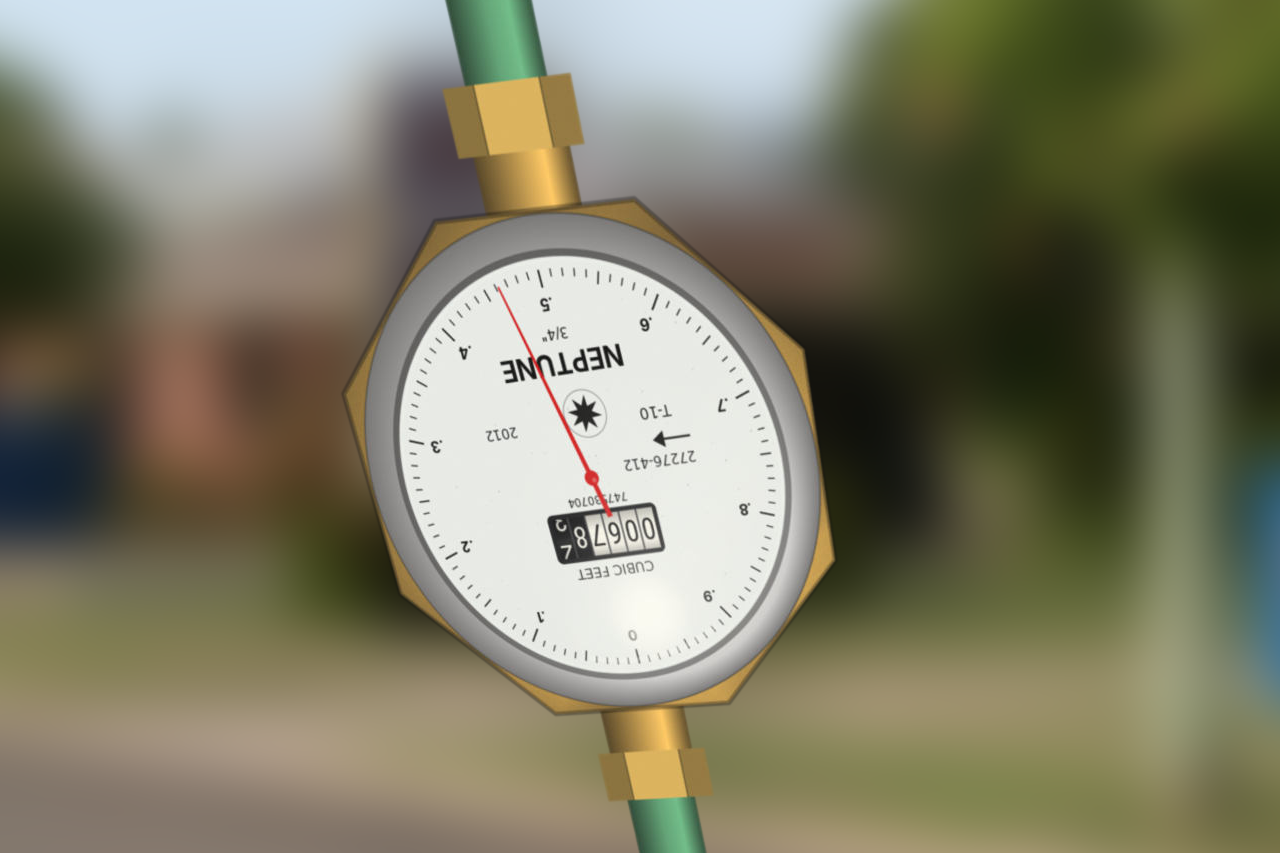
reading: 6782.46ft³
